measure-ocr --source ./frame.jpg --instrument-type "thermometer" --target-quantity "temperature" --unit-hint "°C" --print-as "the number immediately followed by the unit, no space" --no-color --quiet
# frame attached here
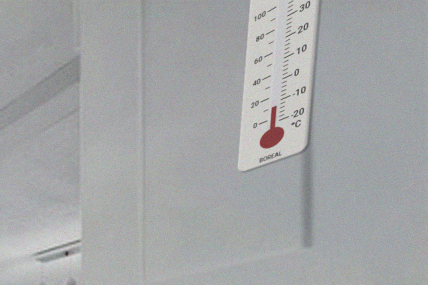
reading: -12°C
